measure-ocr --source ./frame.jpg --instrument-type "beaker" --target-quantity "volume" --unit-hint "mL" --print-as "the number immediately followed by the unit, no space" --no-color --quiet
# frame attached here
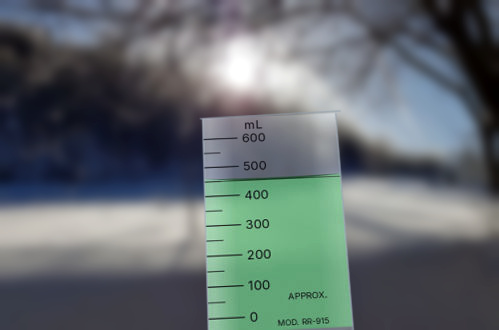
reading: 450mL
